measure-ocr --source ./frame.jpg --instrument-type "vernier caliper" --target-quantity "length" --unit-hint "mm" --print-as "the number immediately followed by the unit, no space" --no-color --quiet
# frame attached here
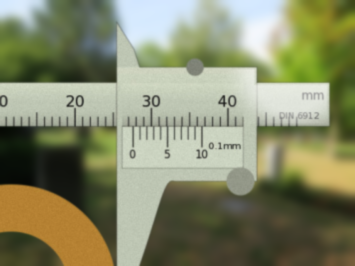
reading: 27.6mm
